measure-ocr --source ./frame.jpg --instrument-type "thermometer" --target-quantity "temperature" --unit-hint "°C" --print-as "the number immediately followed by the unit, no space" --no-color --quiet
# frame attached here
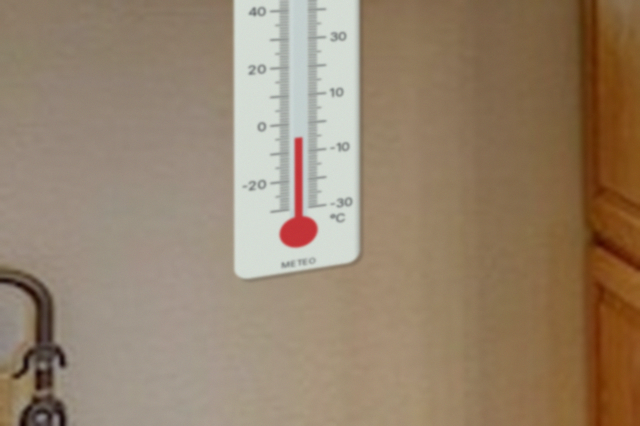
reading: -5°C
